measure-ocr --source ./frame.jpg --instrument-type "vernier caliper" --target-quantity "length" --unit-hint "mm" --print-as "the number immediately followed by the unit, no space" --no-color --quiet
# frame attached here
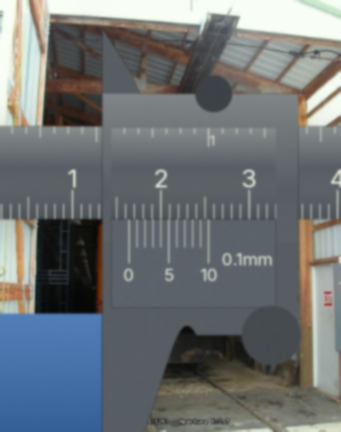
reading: 16.4mm
